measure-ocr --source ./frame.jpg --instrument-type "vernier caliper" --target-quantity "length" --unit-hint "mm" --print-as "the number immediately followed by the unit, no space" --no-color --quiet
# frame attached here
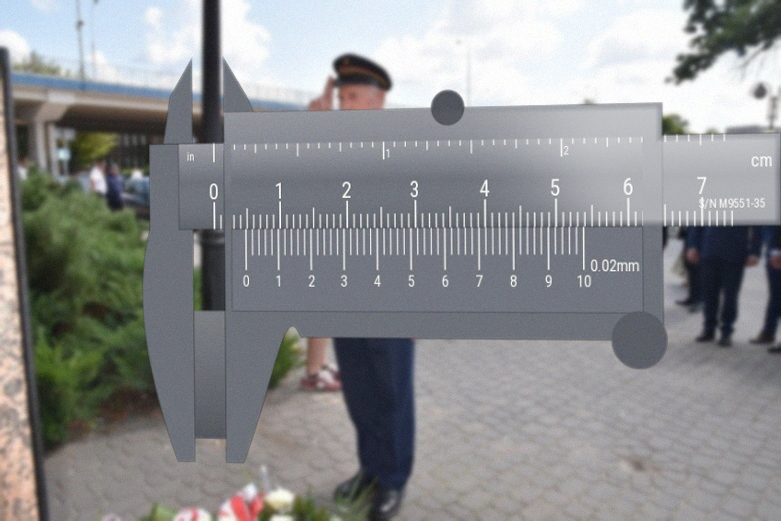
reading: 4.8mm
